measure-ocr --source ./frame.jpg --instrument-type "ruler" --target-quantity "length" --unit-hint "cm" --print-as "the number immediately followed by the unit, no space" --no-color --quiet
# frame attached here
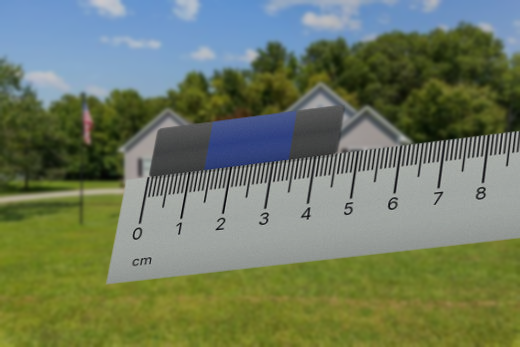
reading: 4.5cm
